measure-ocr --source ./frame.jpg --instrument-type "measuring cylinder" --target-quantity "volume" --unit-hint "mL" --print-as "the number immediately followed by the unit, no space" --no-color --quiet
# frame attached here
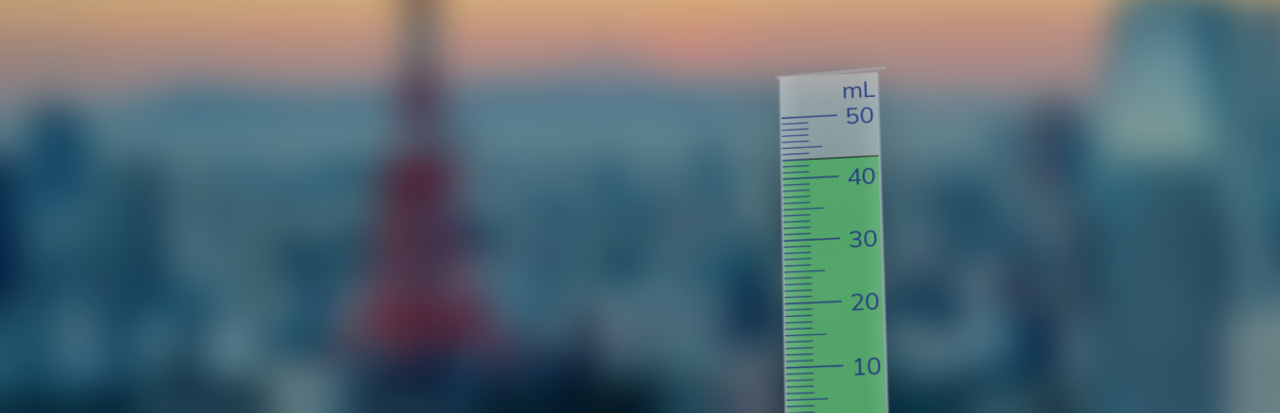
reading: 43mL
